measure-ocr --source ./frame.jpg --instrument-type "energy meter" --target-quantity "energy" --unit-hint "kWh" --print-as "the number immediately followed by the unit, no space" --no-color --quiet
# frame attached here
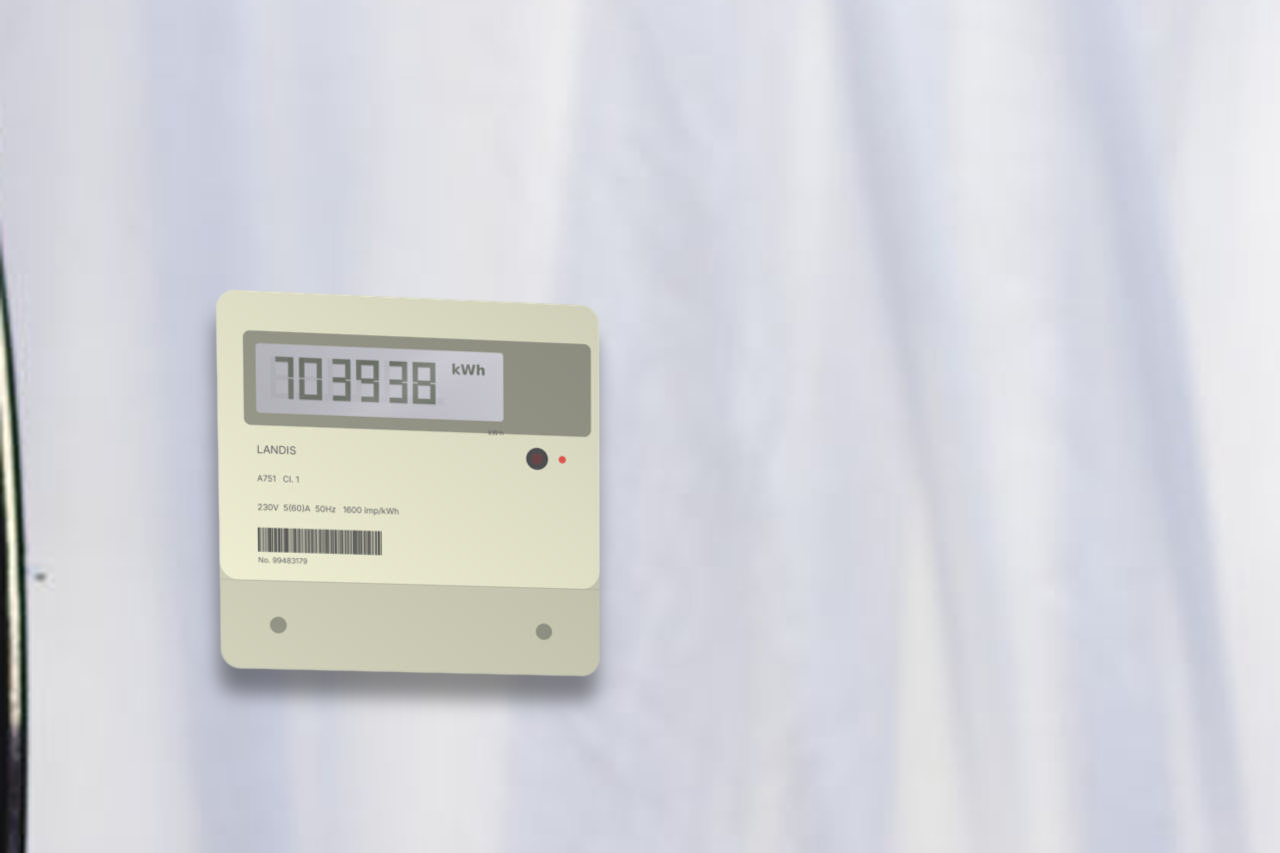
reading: 703938kWh
